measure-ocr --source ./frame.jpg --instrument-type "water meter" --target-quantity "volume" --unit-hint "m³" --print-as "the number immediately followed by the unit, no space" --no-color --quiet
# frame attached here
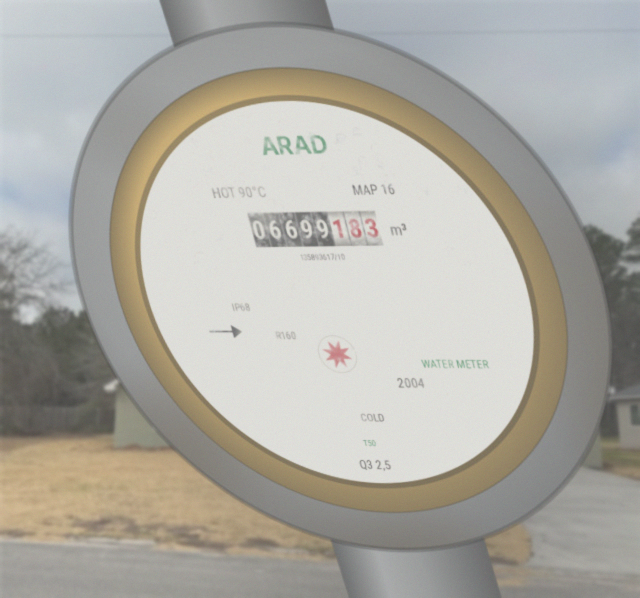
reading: 6699.183m³
